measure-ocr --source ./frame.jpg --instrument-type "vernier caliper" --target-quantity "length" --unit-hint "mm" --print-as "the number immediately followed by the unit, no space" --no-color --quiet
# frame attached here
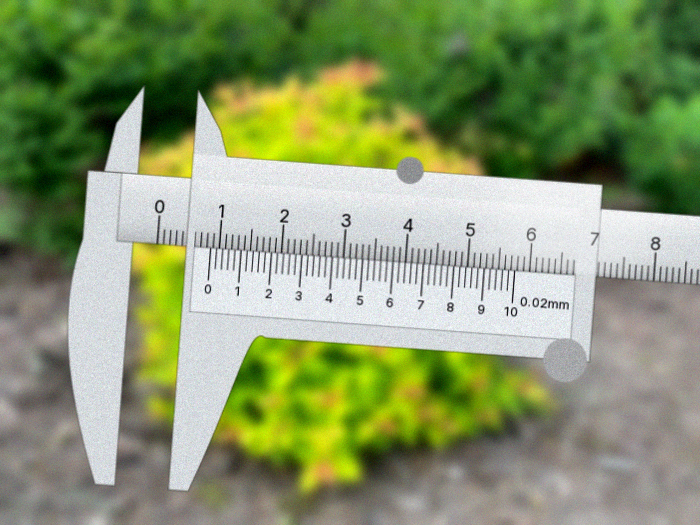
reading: 8.6mm
